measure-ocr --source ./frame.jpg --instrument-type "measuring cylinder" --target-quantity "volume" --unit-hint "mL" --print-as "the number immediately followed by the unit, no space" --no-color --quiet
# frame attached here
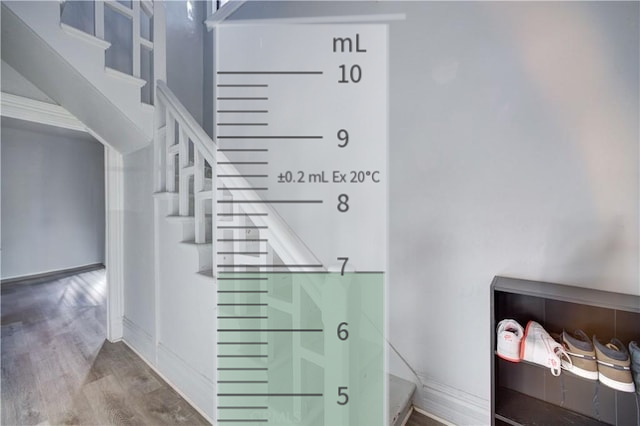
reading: 6.9mL
